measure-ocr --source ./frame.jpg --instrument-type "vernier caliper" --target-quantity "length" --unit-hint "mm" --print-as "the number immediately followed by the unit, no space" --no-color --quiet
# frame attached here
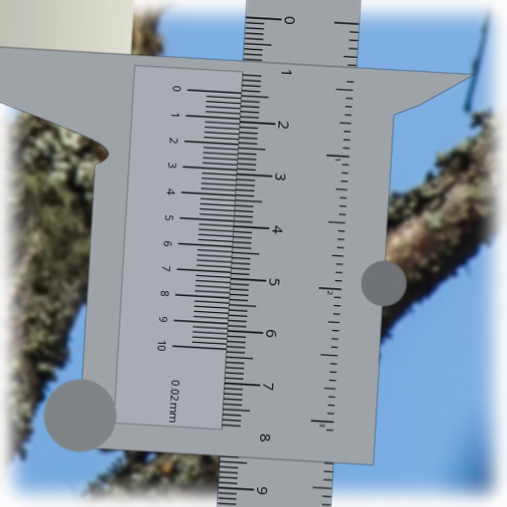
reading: 14.5mm
